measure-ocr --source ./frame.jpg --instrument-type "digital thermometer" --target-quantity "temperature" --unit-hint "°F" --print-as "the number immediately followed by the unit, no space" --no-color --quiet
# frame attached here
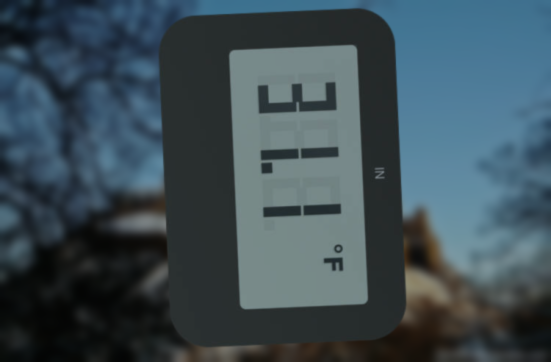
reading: 31.1°F
